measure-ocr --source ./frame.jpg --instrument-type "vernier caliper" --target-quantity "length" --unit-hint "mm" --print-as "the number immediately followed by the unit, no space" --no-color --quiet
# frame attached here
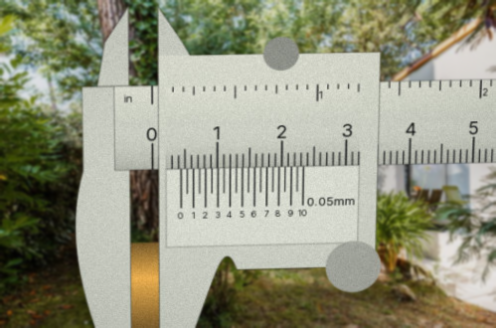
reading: 4.4mm
